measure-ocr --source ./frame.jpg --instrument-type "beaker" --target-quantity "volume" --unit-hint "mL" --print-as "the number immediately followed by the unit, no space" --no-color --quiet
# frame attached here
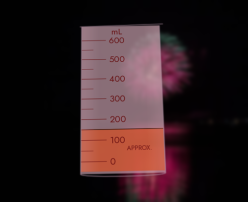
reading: 150mL
